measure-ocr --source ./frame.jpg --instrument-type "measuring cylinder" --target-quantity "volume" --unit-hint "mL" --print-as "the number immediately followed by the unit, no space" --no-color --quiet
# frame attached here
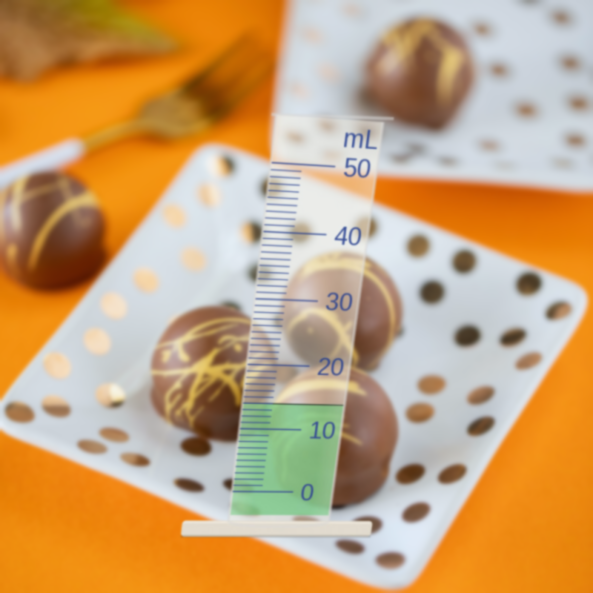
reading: 14mL
